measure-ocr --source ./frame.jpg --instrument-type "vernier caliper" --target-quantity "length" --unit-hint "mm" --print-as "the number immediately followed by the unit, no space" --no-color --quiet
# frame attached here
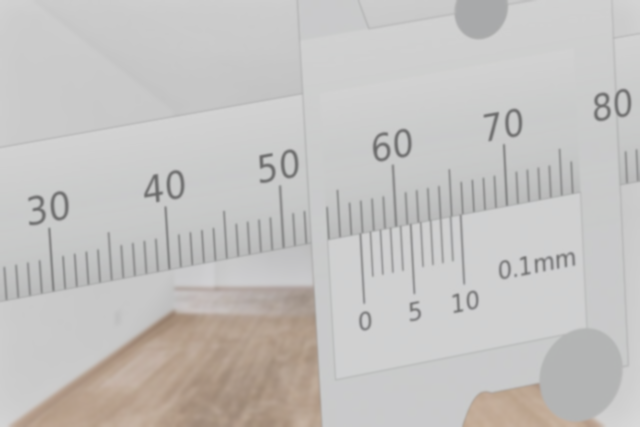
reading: 56.8mm
